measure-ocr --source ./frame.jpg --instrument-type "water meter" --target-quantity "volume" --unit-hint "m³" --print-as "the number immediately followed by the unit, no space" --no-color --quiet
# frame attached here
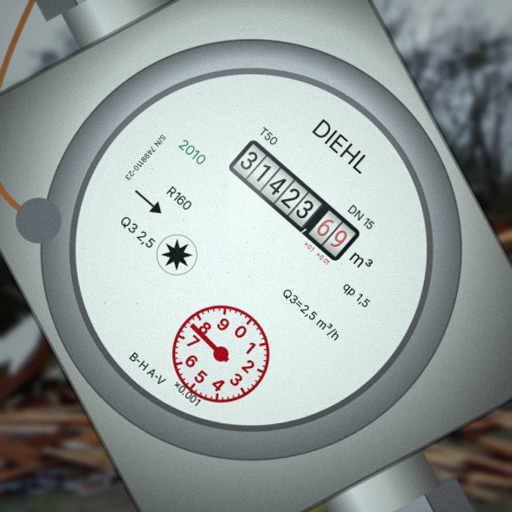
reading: 31423.697m³
